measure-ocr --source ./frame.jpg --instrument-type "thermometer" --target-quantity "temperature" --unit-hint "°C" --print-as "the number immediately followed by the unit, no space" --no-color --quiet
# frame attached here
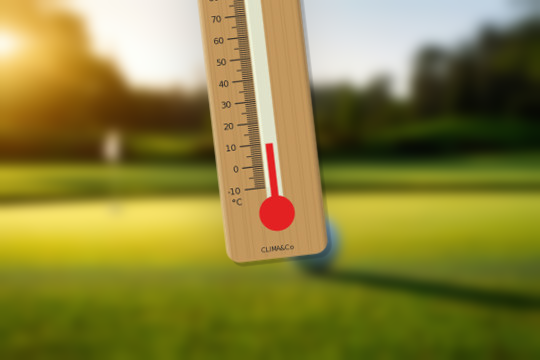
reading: 10°C
